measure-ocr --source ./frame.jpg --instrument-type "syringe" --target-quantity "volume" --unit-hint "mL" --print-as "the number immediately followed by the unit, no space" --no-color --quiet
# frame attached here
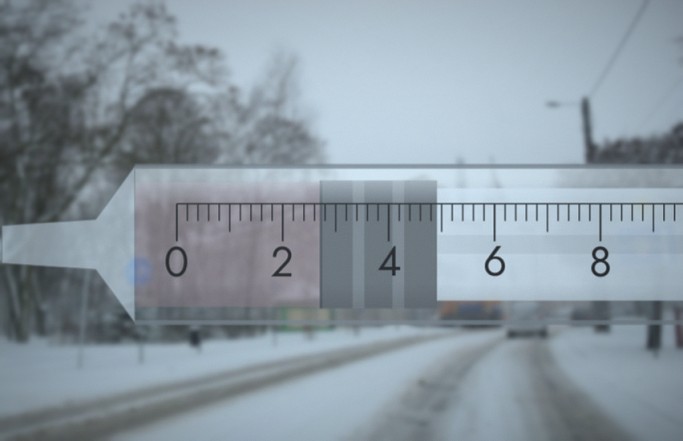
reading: 2.7mL
